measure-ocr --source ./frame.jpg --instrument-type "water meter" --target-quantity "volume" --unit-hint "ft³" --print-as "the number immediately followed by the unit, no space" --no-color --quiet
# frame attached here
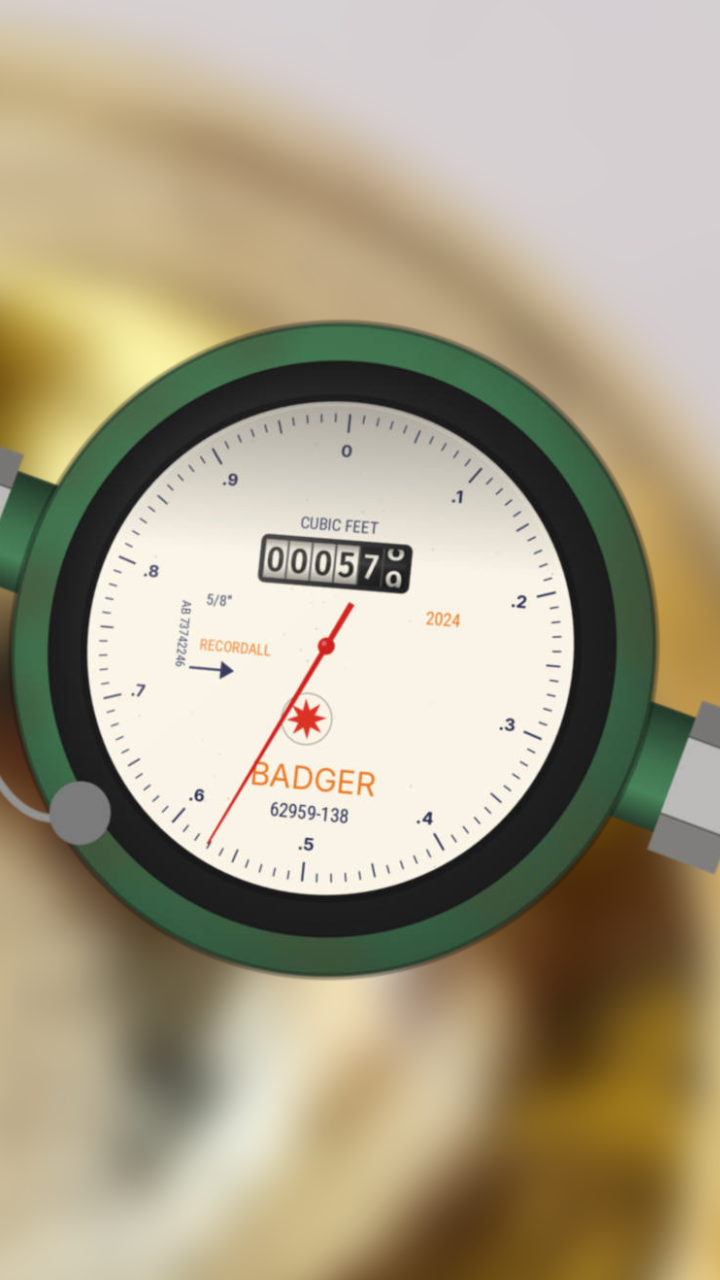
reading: 578.57ft³
